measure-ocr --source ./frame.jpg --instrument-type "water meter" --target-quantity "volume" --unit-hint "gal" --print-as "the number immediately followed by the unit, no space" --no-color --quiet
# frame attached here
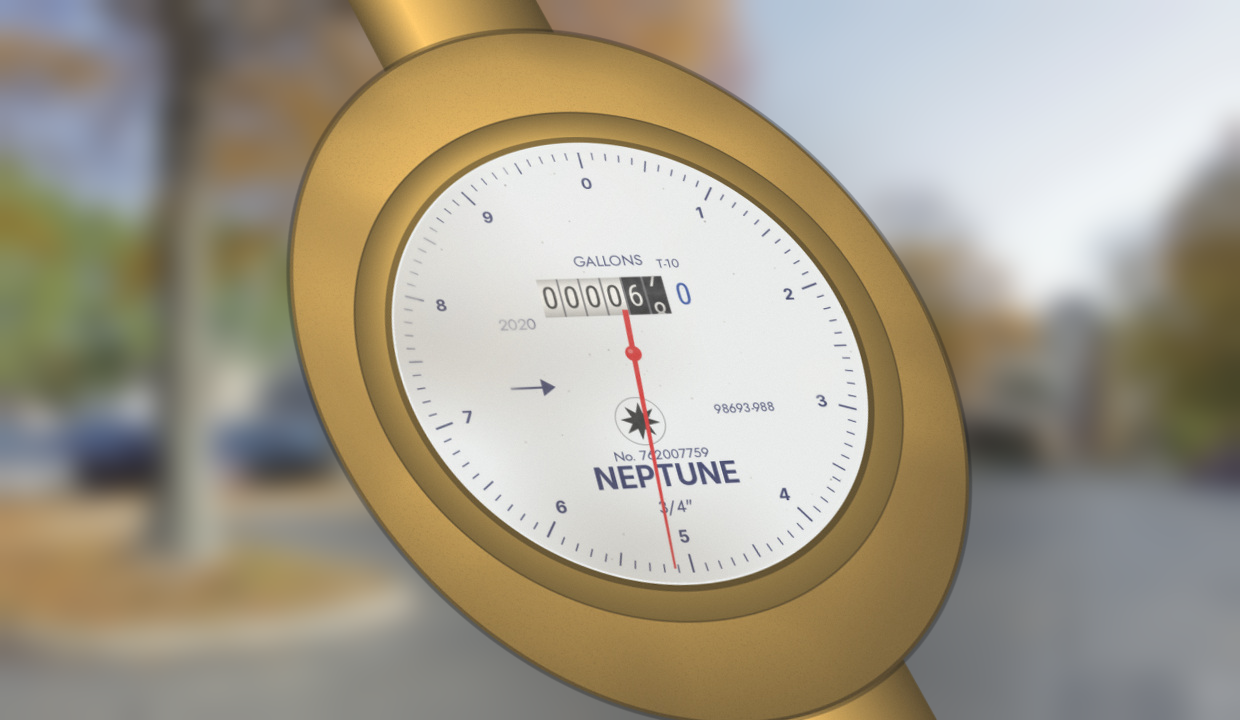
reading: 675.1gal
